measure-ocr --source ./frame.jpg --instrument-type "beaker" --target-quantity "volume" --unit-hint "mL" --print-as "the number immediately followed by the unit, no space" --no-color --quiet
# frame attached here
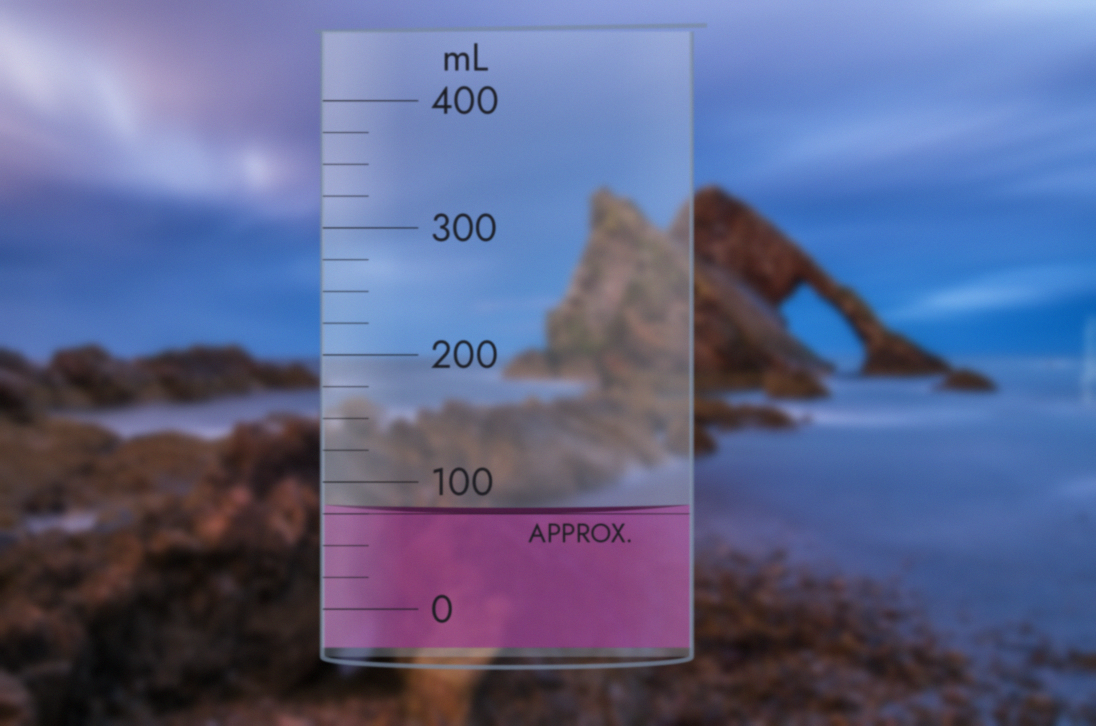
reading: 75mL
